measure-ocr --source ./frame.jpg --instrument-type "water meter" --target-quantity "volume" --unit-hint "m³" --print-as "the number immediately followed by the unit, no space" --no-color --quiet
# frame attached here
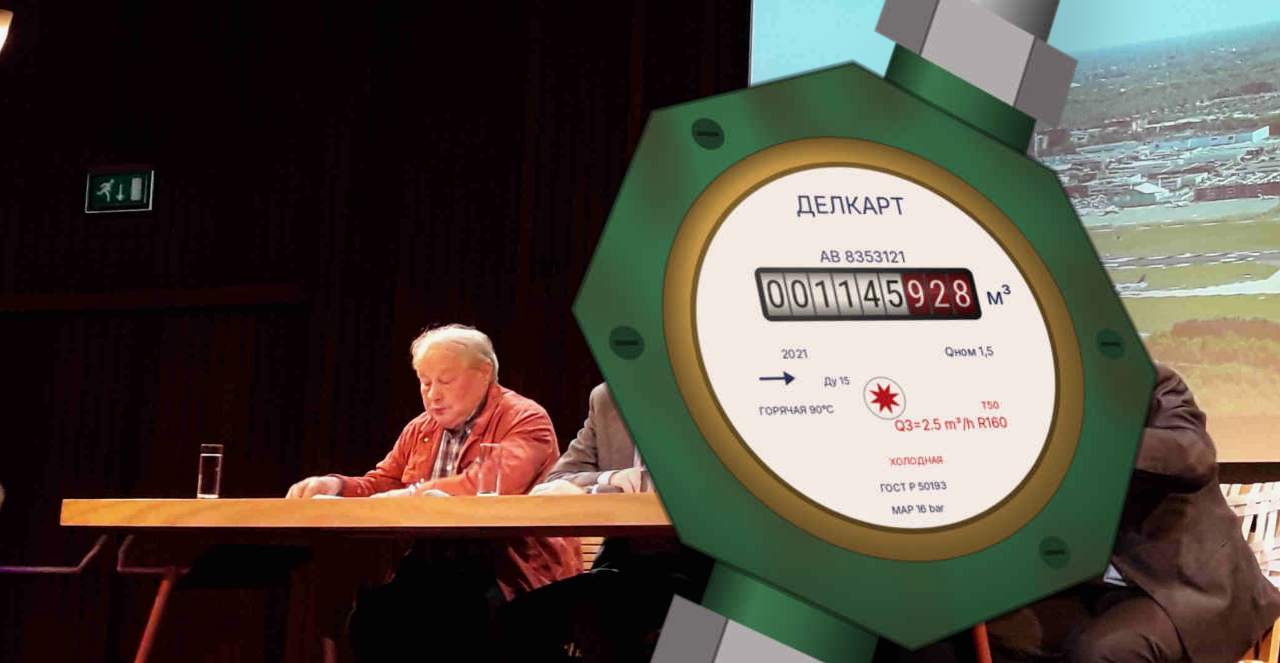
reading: 1145.928m³
